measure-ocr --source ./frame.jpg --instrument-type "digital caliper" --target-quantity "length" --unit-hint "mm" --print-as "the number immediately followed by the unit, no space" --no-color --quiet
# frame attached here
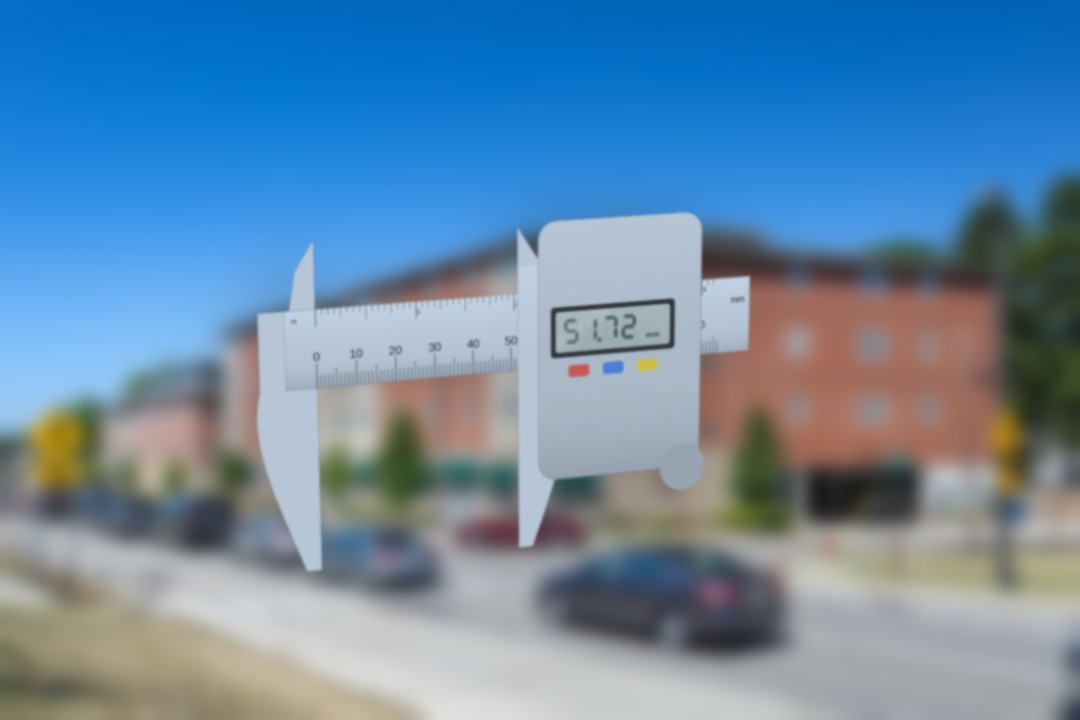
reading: 51.72mm
